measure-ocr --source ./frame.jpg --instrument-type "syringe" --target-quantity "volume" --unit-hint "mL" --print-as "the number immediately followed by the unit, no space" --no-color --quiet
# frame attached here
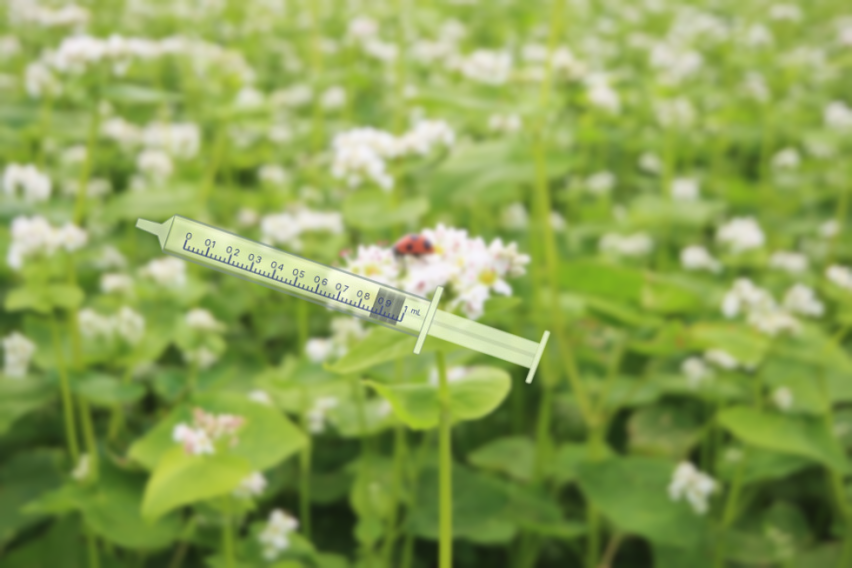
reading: 0.86mL
